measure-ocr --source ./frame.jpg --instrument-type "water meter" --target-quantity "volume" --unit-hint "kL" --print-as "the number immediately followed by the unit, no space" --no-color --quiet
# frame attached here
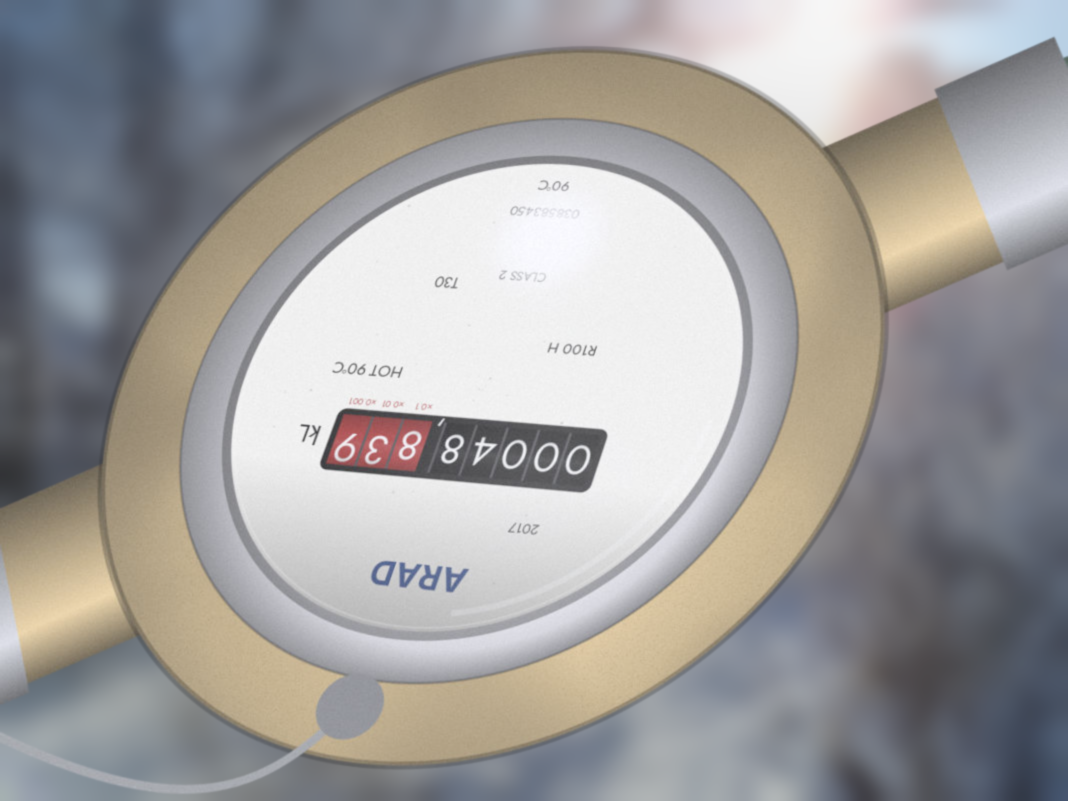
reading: 48.839kL
